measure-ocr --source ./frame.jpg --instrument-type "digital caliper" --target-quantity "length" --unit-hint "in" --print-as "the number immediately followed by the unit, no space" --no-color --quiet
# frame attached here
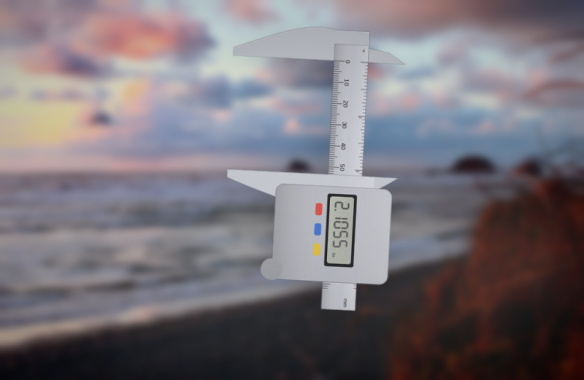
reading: 2.1055in
